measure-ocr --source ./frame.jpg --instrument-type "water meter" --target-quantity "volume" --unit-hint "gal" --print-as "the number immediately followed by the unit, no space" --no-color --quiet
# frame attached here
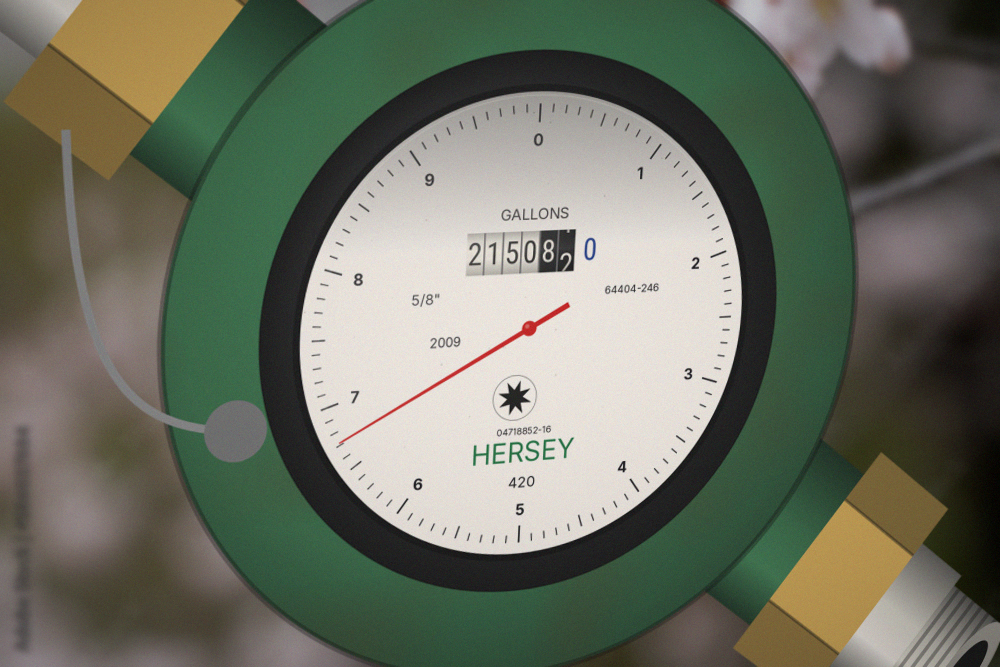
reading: 2150816.7gal
